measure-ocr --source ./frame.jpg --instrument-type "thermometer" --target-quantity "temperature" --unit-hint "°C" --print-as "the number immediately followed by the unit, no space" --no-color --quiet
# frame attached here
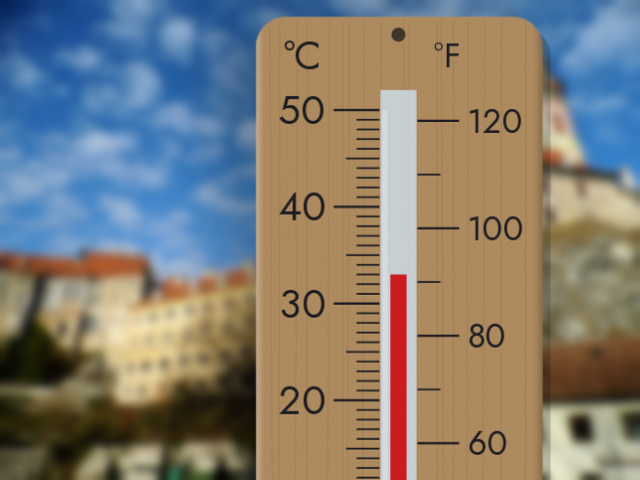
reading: 33°C
